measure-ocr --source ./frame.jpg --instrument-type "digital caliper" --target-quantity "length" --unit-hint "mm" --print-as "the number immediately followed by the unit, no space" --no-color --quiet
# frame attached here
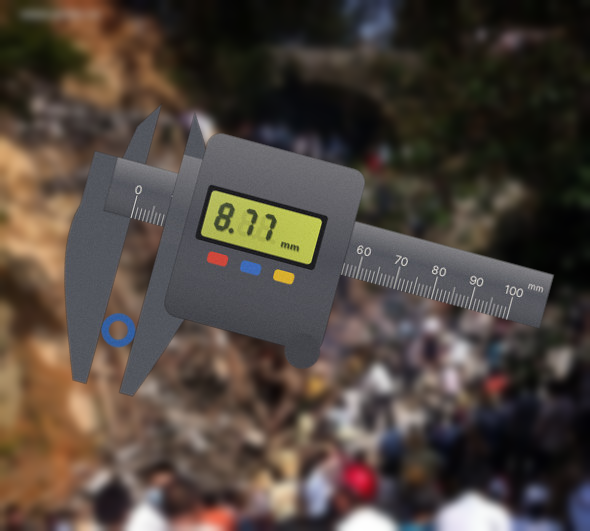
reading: 8.77mm
